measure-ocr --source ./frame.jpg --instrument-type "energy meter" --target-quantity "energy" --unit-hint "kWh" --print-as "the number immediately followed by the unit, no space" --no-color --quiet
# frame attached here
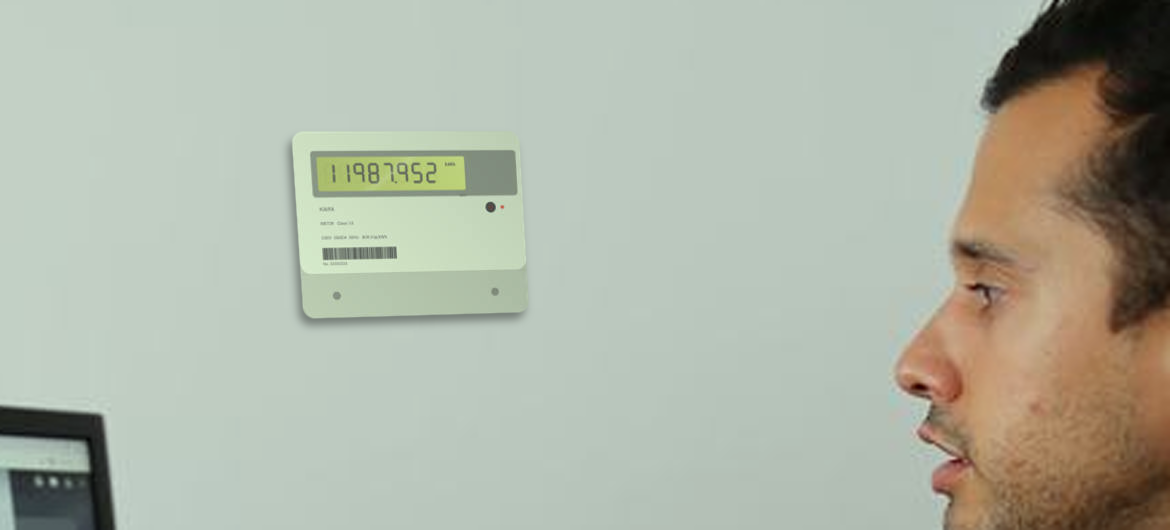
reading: 11987.952kWh
